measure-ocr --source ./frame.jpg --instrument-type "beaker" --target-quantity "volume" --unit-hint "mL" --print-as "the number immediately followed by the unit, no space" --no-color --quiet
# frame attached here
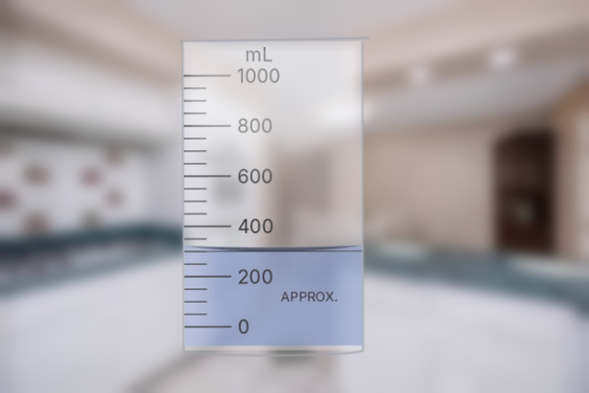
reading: 300mL
